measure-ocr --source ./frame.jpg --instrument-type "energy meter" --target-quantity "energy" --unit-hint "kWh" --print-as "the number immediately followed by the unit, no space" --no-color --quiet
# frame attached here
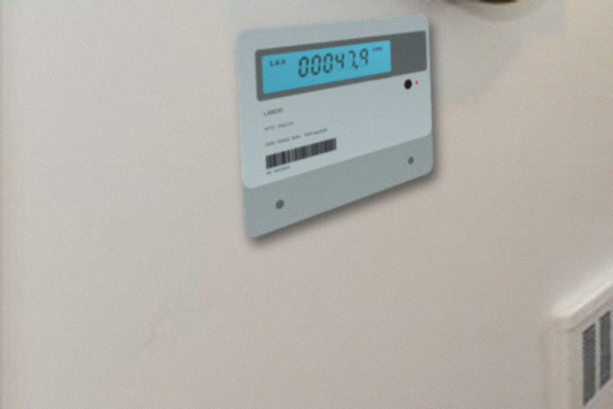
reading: 47.9kWh
